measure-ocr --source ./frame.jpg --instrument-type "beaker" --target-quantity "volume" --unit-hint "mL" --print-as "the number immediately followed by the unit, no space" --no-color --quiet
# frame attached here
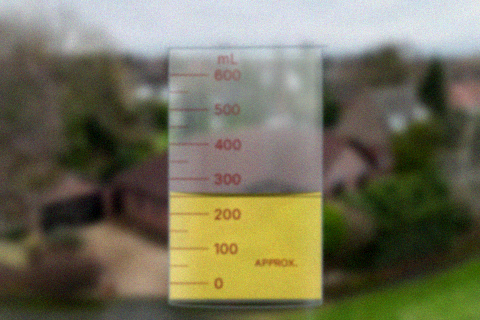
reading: 250mL
